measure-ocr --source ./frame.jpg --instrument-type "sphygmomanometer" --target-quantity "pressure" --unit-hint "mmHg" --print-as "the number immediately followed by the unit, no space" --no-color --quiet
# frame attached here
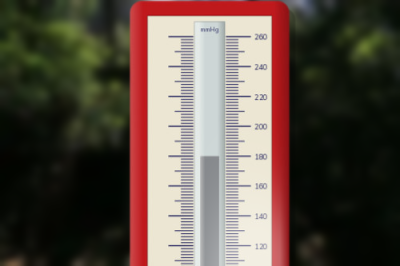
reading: 180mmHg
